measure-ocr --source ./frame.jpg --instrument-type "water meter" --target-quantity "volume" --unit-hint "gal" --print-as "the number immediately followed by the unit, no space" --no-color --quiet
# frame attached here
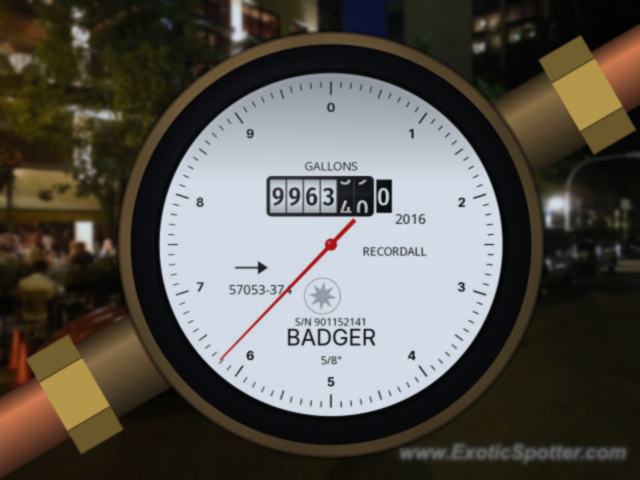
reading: 9963396.2gal
